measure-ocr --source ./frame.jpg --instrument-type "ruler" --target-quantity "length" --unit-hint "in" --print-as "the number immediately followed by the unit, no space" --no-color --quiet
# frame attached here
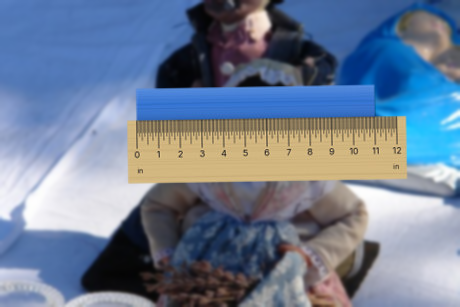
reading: 11in
